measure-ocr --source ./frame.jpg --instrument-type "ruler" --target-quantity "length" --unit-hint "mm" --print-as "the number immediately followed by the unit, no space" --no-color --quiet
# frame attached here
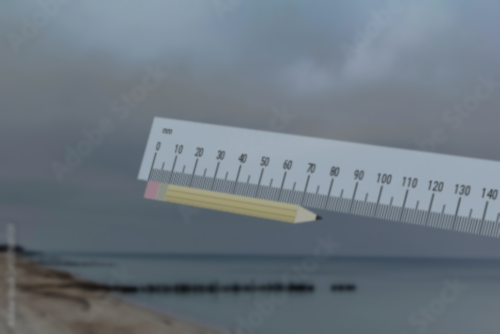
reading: 80mm
